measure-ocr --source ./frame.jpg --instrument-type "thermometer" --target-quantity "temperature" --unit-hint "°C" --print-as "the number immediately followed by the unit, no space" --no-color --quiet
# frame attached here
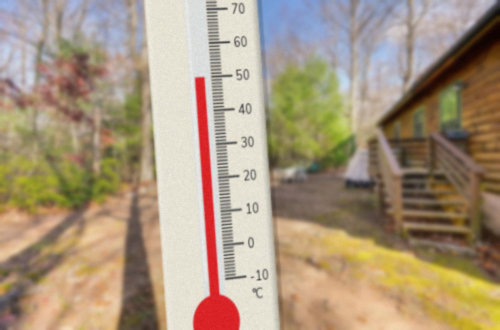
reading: 50°C
